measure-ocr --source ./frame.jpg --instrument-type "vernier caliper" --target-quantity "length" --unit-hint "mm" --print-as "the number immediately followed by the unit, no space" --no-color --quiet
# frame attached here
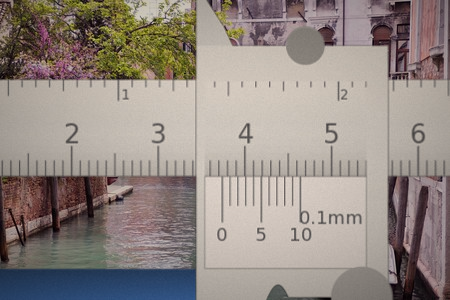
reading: 37.4mm
